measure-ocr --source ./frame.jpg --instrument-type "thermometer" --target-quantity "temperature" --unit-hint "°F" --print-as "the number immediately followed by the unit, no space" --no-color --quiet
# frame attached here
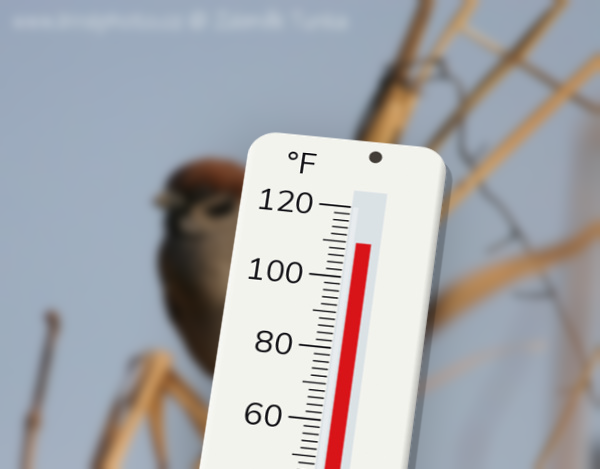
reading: 110°F
